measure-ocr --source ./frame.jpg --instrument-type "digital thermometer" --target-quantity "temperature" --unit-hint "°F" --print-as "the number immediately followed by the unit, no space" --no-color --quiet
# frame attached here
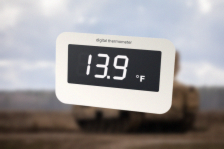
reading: 13.9°F
